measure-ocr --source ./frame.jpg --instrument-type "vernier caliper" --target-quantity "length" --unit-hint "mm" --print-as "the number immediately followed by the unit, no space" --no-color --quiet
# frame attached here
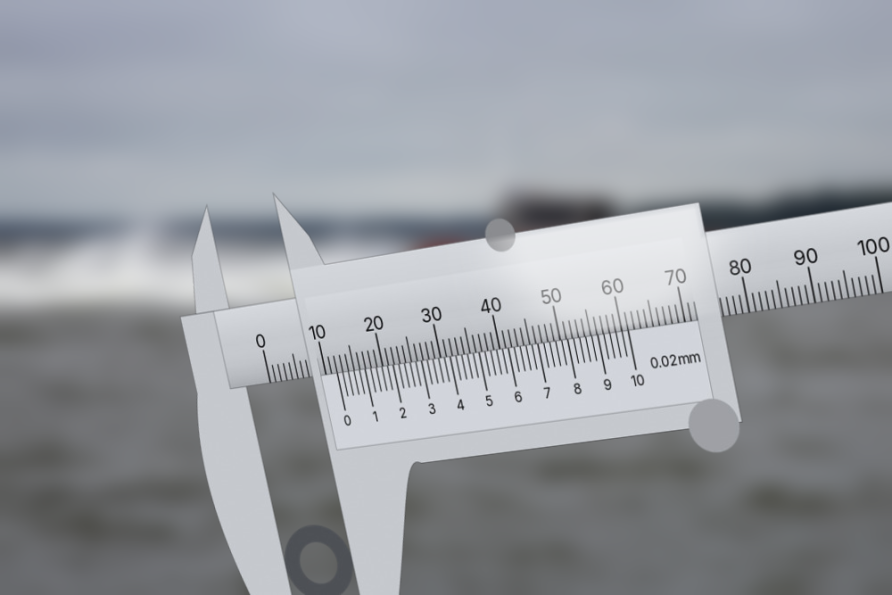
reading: 12.0mm
